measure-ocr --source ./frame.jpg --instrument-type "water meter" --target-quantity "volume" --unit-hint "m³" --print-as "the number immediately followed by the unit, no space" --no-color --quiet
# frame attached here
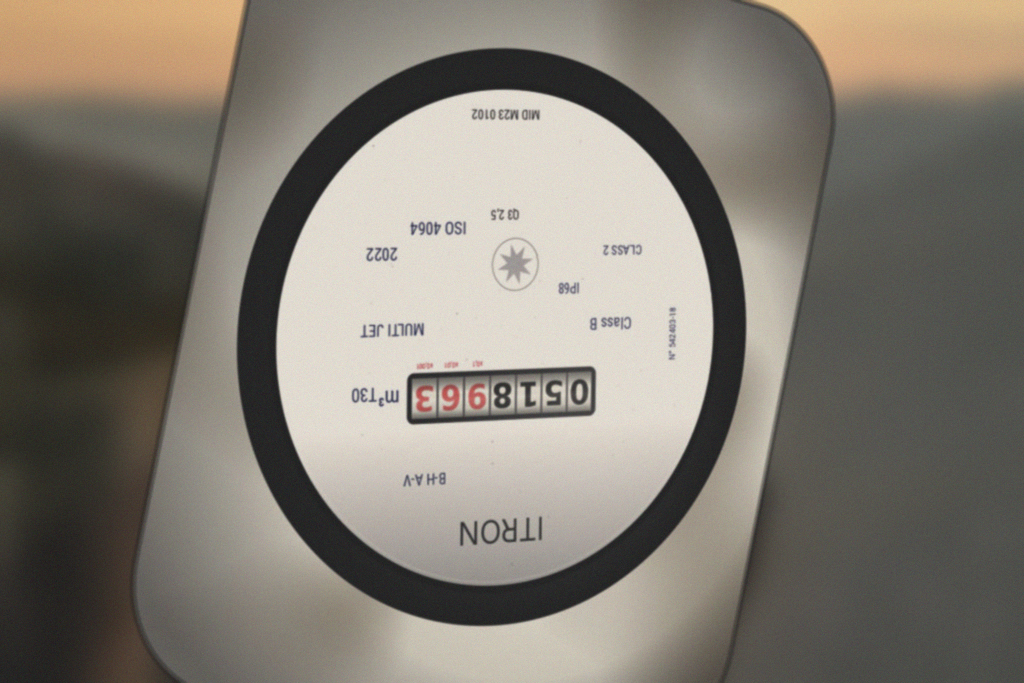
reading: 518.963m³
